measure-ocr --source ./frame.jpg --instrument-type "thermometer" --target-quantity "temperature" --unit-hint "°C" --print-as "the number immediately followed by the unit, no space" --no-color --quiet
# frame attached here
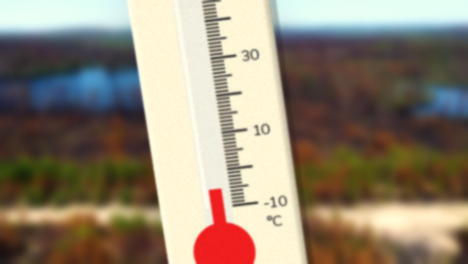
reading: -5°C
